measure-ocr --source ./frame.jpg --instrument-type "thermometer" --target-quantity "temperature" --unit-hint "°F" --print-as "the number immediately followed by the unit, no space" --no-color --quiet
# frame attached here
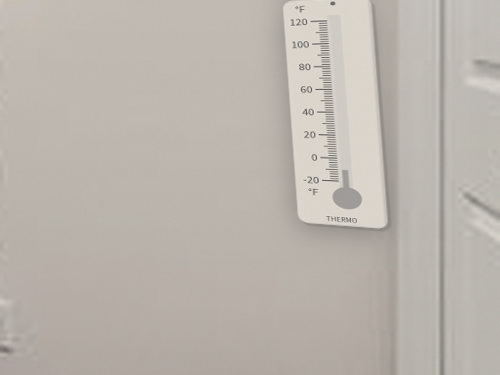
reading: -10°F
